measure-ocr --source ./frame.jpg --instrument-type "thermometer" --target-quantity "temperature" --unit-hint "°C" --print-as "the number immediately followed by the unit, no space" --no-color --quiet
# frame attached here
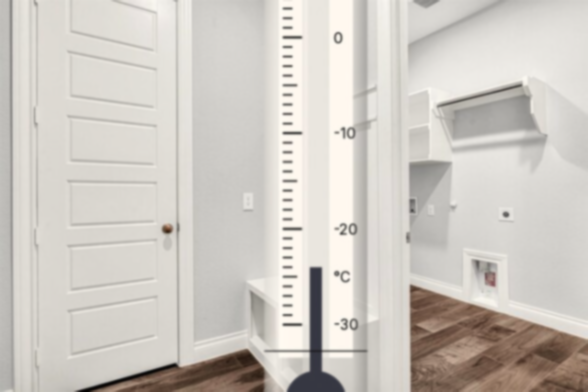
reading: -24°C
